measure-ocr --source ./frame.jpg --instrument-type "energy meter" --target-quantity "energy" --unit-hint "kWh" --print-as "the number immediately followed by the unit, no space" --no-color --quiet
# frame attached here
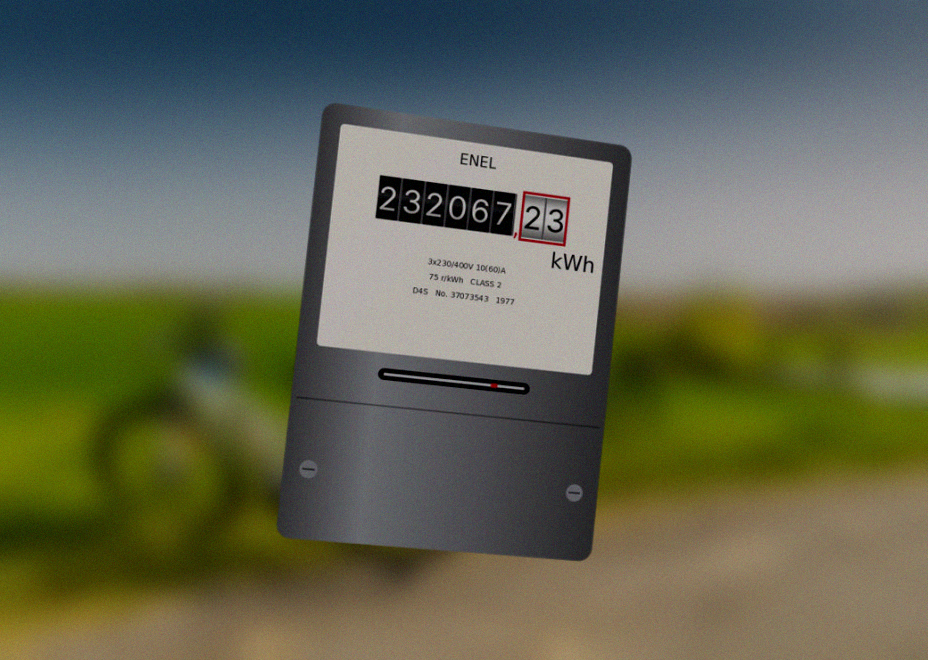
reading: 232067.23kWh
